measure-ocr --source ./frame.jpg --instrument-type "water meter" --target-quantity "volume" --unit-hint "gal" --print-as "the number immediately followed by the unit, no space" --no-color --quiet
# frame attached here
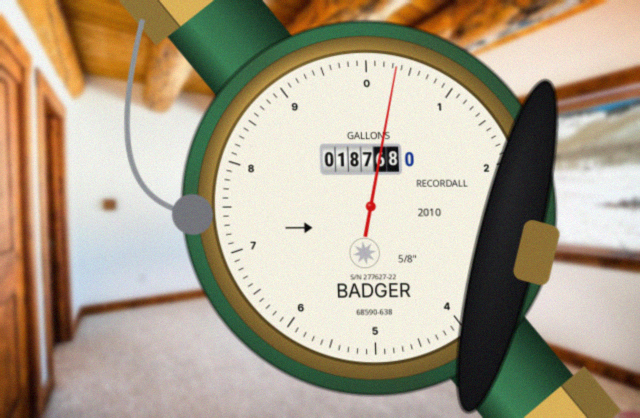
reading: 187680.3gal
